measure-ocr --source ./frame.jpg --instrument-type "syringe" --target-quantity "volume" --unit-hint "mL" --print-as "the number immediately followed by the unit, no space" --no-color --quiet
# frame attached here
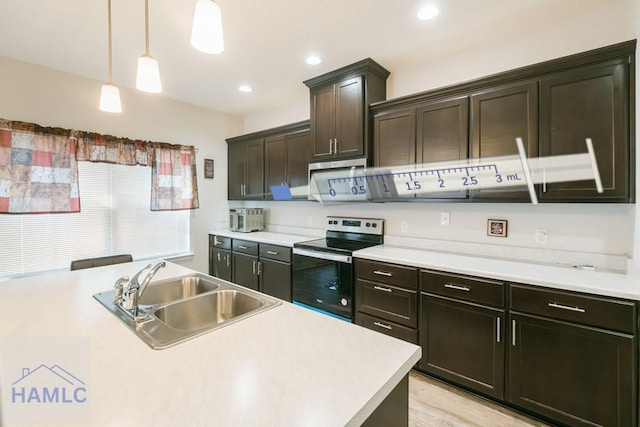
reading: 0.7mL
